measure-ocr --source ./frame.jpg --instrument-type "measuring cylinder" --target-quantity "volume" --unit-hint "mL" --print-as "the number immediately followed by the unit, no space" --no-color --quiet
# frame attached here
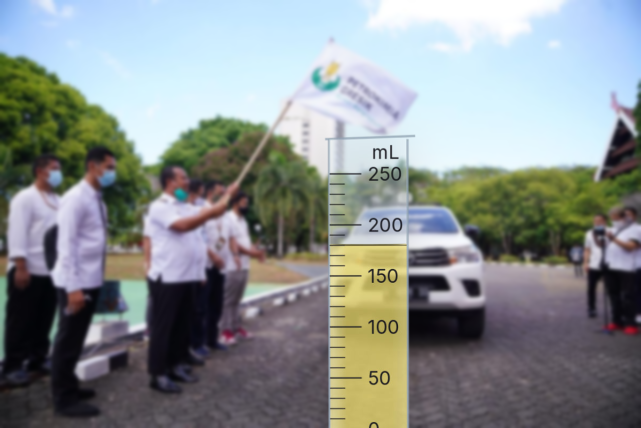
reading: 180mL
